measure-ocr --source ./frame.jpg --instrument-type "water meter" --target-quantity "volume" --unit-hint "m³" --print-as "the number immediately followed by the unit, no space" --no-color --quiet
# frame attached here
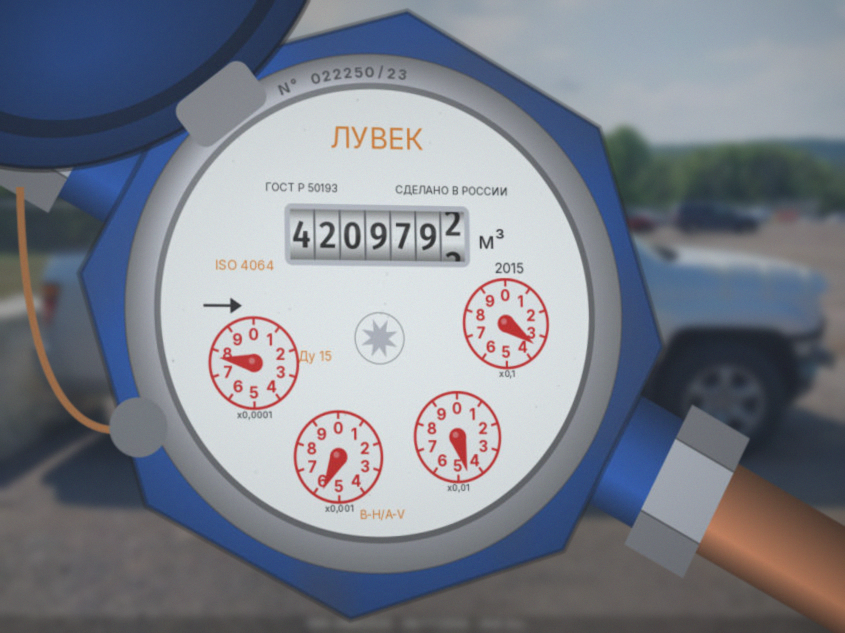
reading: 4209792.3457m³
